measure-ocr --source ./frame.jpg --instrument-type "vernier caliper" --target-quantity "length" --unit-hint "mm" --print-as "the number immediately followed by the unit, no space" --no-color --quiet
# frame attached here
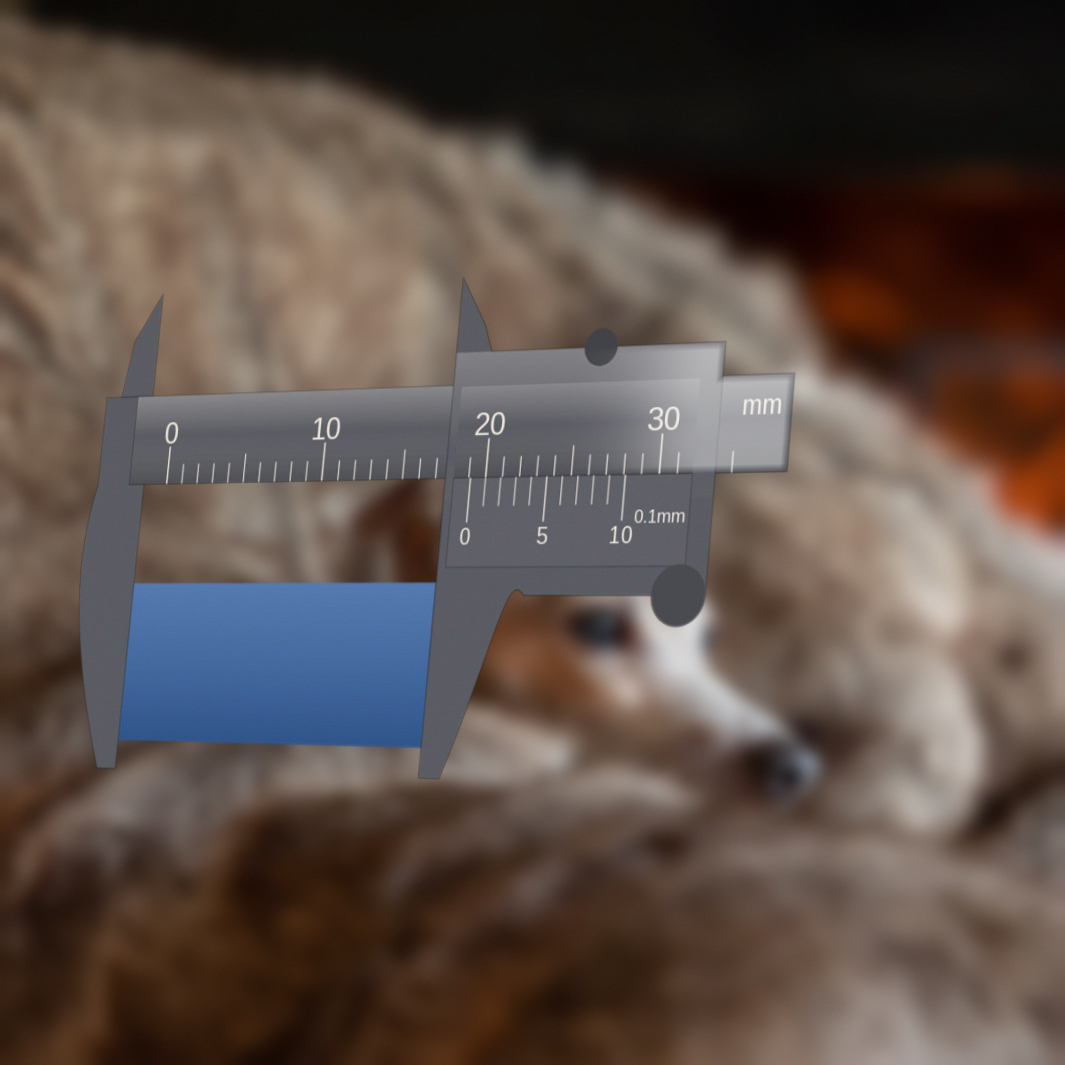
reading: 19.1mm
